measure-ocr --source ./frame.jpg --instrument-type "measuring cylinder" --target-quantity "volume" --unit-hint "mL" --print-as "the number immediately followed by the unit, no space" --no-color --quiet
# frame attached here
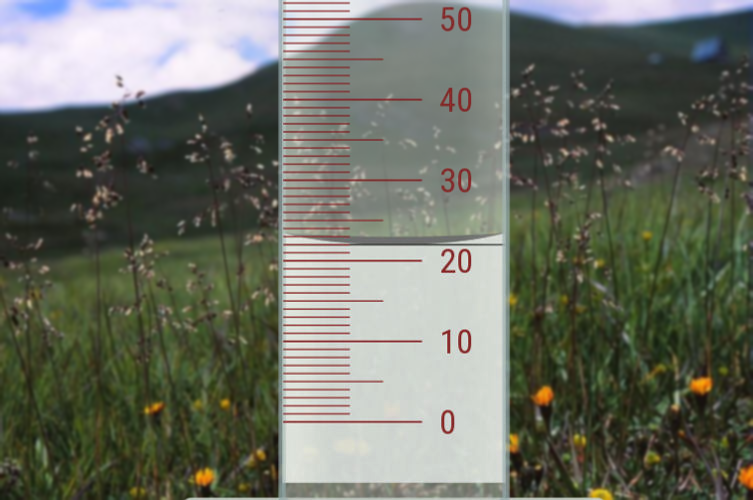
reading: 22mL
